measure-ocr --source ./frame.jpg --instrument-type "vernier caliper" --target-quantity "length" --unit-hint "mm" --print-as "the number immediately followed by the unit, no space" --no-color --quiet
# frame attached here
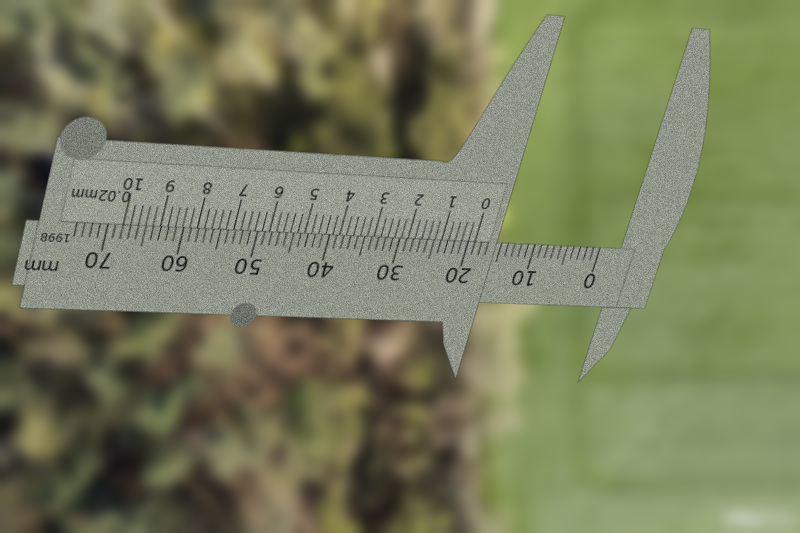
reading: 19.0mm
